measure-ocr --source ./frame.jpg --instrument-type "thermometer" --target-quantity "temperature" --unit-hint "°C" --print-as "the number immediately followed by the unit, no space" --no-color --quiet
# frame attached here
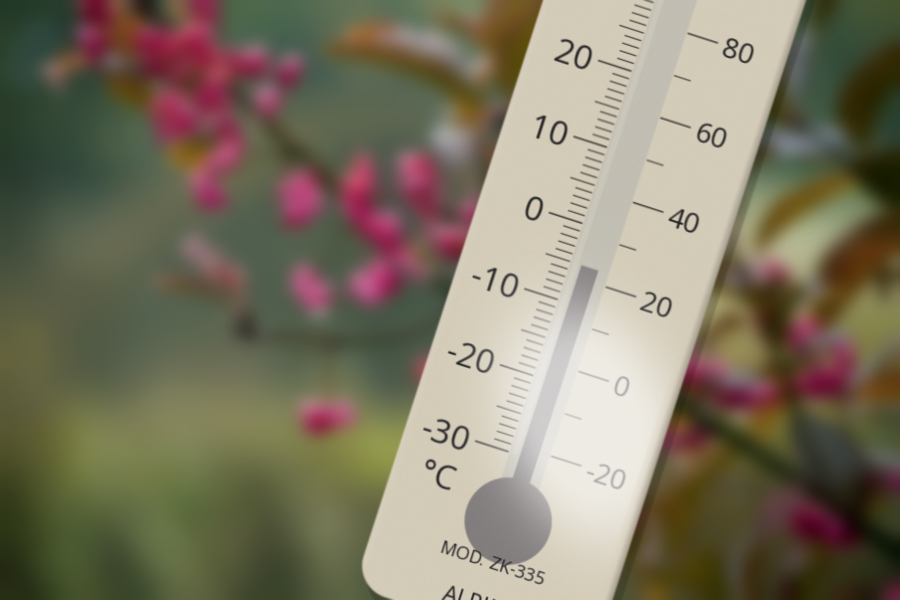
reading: -5°C
